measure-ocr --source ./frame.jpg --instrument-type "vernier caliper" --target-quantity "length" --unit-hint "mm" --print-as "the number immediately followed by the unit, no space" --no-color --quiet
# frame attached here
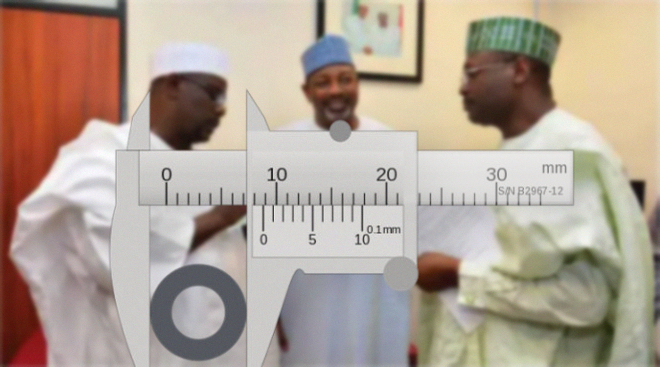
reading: 8.8mm
